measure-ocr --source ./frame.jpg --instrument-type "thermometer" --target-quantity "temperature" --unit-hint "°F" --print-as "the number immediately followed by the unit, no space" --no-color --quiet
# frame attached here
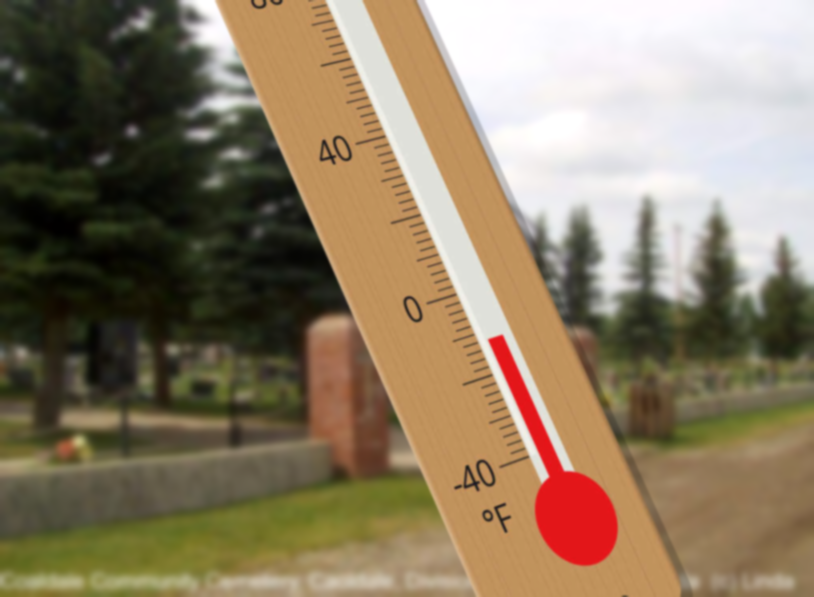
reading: -12°F
